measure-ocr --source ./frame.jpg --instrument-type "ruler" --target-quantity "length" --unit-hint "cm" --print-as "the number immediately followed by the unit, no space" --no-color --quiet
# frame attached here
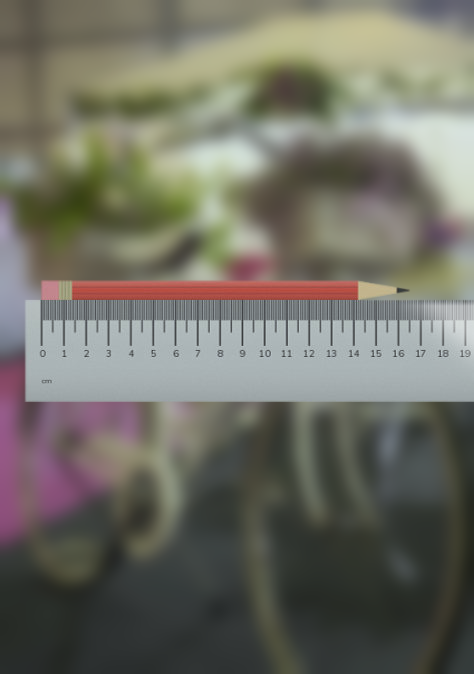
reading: 16.5cm
